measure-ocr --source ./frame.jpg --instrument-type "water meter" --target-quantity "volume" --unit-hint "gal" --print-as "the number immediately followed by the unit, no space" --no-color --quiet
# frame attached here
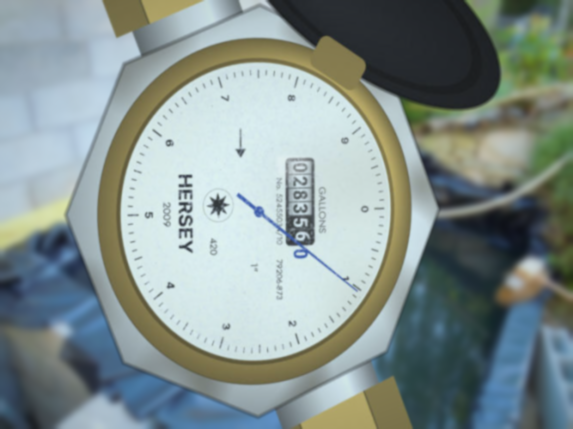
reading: 283561.0gal
